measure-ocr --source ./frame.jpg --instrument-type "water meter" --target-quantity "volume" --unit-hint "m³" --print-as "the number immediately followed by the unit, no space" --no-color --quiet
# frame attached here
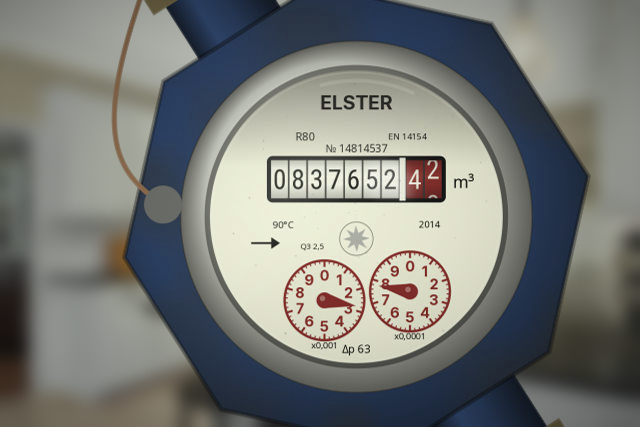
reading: 837652.4227m³
